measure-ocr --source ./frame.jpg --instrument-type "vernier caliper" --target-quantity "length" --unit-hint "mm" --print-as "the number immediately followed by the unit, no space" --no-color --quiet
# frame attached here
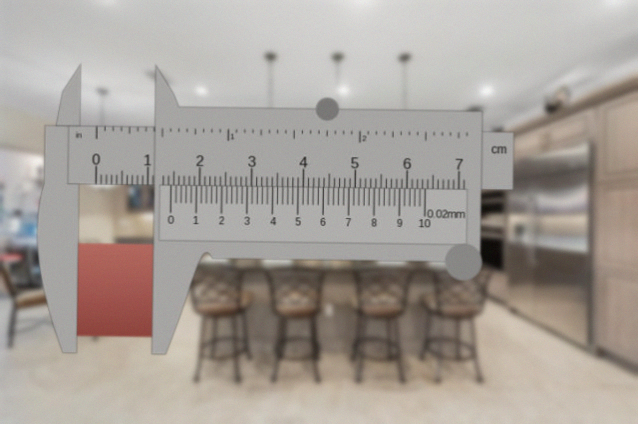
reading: 14.5mm
